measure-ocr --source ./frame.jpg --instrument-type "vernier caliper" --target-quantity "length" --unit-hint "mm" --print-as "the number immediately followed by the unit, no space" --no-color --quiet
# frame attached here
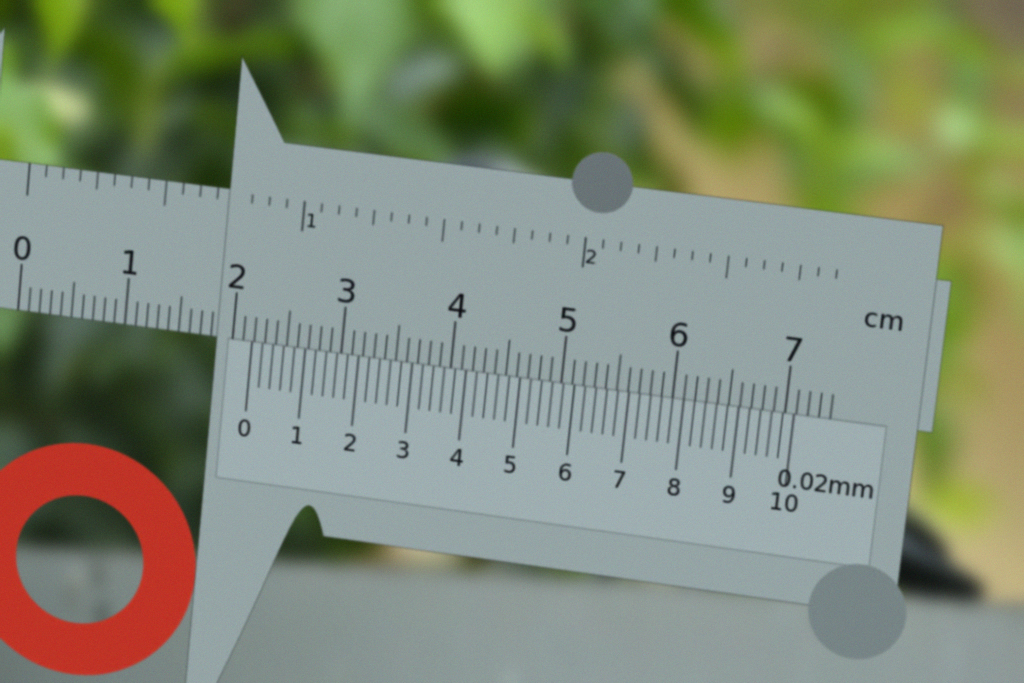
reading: 21.8mm
